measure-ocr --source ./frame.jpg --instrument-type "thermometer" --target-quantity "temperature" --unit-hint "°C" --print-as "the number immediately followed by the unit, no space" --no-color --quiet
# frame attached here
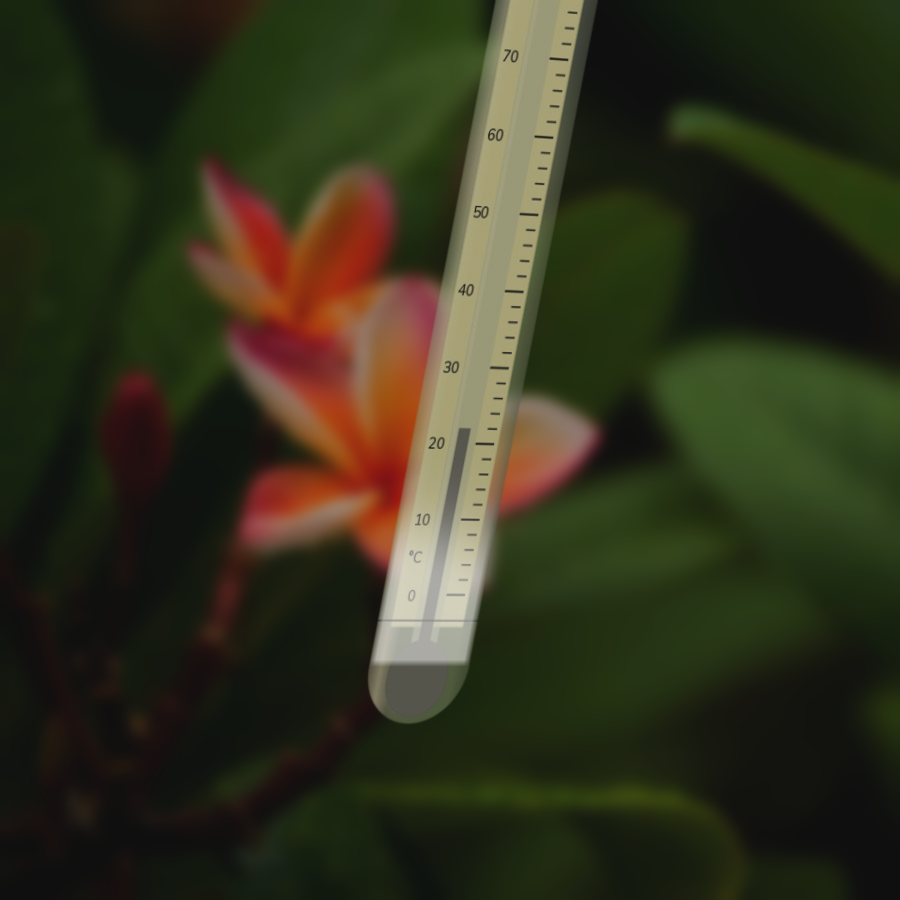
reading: 22°C
